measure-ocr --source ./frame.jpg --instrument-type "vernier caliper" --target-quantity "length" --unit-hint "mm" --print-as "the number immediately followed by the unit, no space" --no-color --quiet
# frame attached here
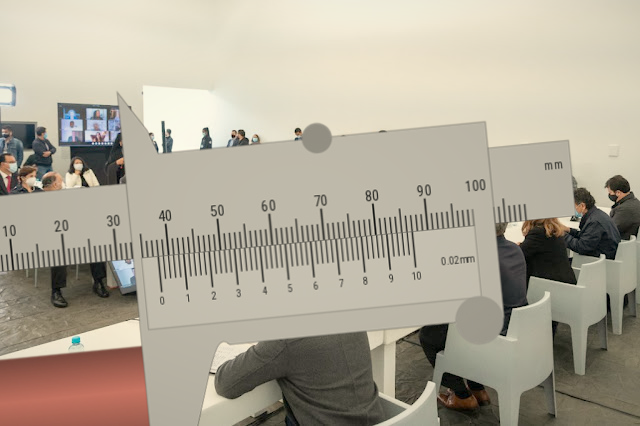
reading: 38.0mm
